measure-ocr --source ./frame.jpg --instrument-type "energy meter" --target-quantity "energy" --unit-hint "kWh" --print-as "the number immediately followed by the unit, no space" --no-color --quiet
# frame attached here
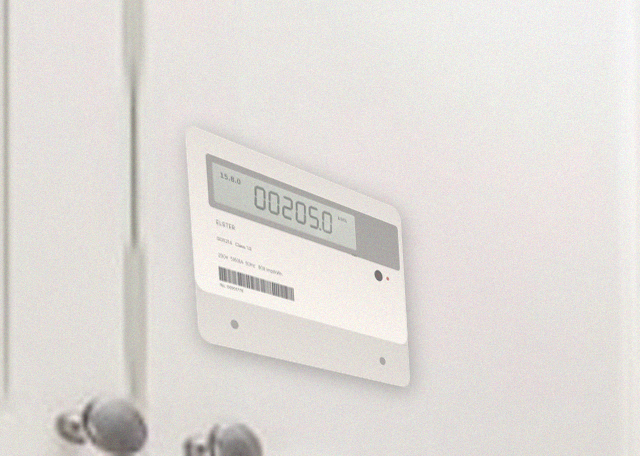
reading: 205.0kWh
